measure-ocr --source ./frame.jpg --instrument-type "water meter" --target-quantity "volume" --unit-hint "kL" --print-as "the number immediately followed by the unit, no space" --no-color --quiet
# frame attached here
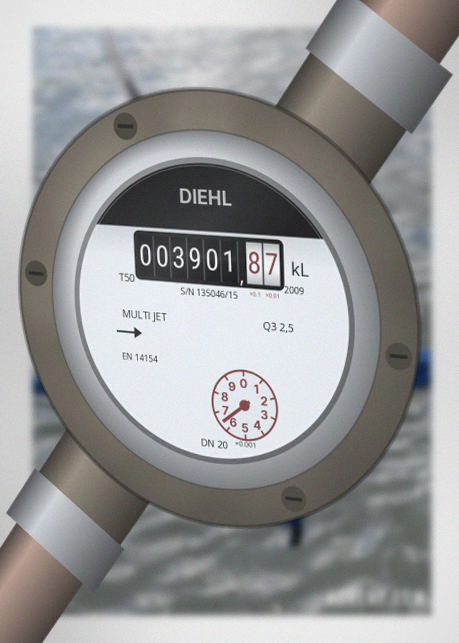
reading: 3901.876kL
